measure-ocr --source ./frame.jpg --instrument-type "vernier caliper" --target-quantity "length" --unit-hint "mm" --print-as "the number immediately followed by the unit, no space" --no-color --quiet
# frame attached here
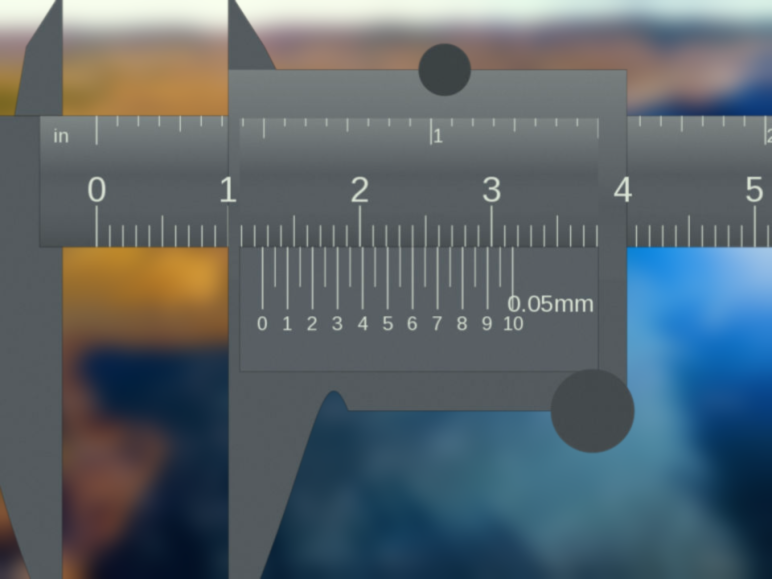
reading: 12.6mm
